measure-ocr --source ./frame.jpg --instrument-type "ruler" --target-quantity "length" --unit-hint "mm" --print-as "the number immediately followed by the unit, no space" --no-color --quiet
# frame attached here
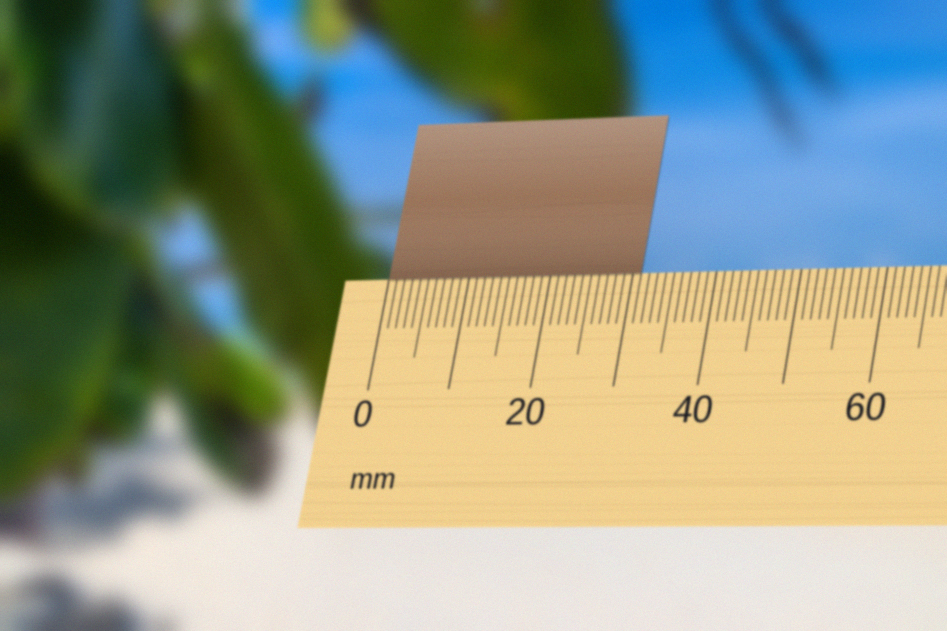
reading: 31mm
